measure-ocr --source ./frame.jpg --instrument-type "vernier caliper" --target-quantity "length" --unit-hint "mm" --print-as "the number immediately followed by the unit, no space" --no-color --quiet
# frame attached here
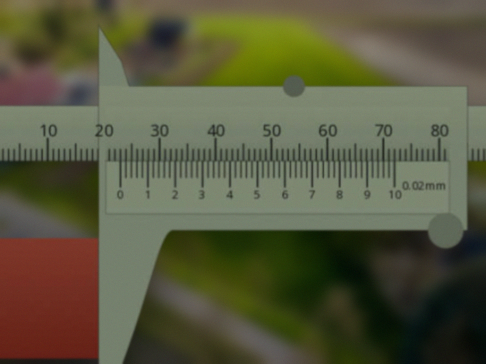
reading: 23.0mm
